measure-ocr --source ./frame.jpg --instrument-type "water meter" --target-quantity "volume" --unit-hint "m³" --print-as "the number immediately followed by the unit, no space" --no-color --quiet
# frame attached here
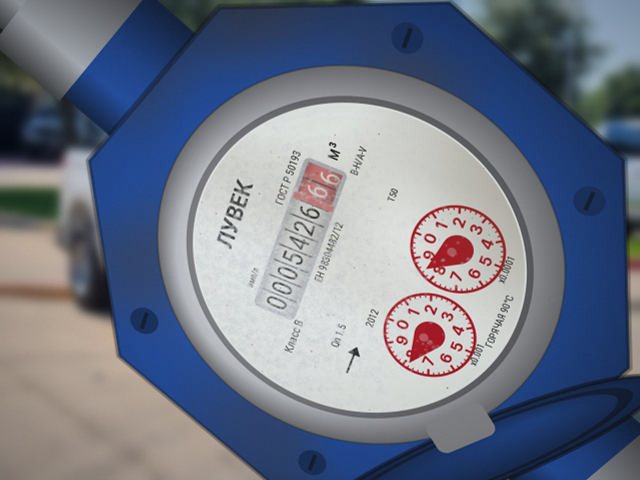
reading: 5426.6578m³
